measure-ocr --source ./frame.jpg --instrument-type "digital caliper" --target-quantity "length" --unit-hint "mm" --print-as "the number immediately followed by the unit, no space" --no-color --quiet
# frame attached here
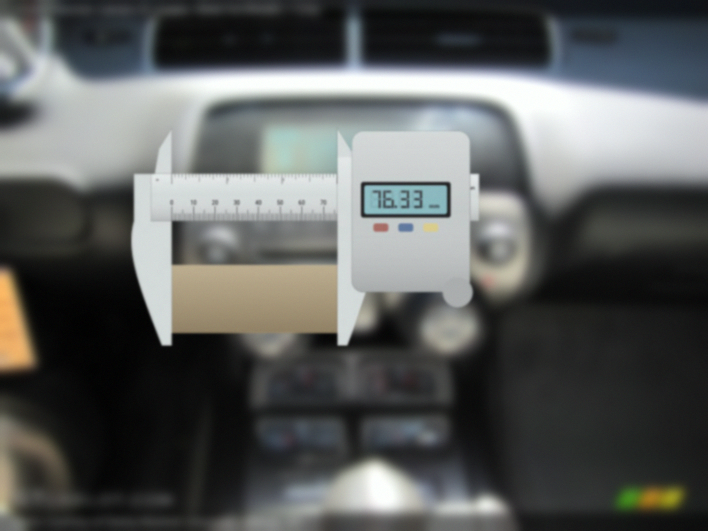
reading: 76.33mm
